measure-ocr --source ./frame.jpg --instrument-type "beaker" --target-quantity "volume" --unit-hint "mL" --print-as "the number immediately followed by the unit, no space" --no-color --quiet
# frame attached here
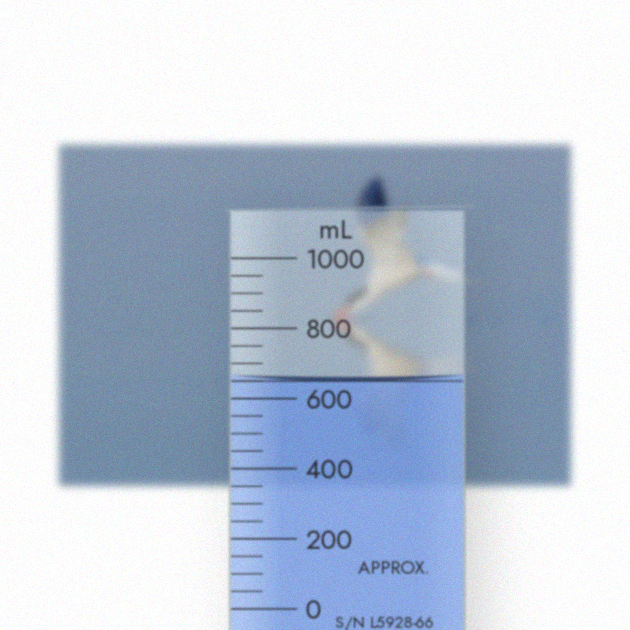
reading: 650mL
